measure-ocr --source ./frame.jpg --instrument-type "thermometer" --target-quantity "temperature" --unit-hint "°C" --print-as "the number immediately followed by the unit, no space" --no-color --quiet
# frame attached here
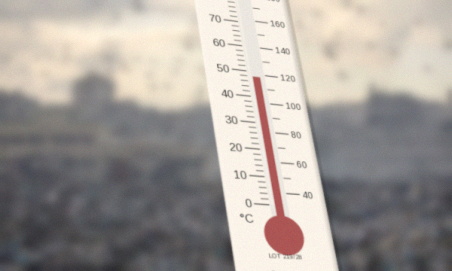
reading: 48°C
